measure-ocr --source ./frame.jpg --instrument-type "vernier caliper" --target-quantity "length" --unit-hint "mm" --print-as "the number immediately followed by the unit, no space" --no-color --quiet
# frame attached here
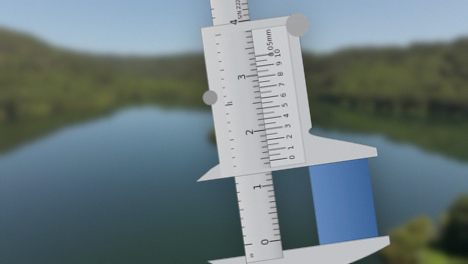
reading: 14.4mm
